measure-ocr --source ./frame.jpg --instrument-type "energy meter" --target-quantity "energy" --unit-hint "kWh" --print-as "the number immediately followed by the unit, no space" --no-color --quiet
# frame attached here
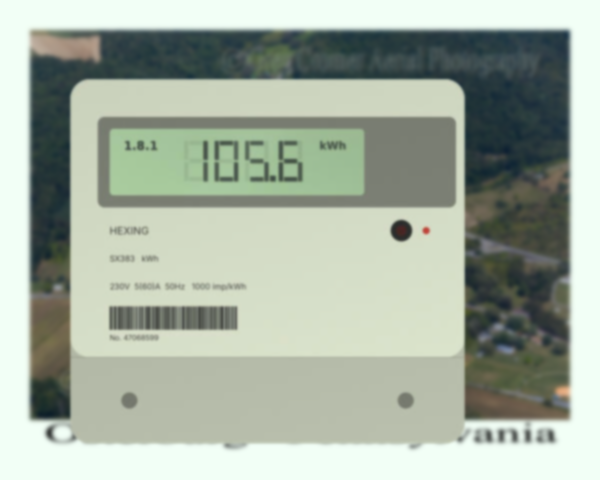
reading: 105.6kWh
